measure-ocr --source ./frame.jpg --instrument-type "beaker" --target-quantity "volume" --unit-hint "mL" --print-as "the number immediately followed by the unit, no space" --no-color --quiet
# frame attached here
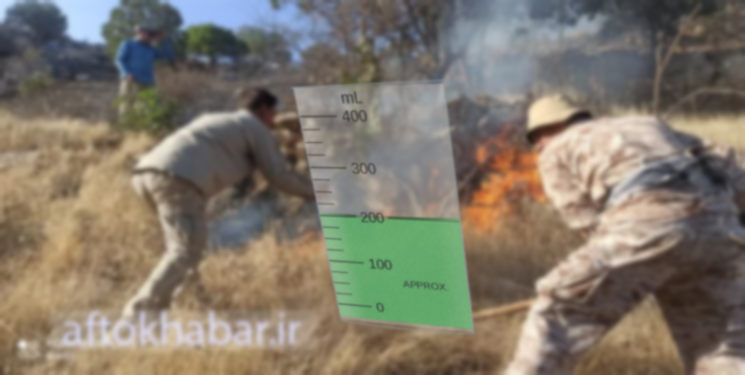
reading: 200mL
